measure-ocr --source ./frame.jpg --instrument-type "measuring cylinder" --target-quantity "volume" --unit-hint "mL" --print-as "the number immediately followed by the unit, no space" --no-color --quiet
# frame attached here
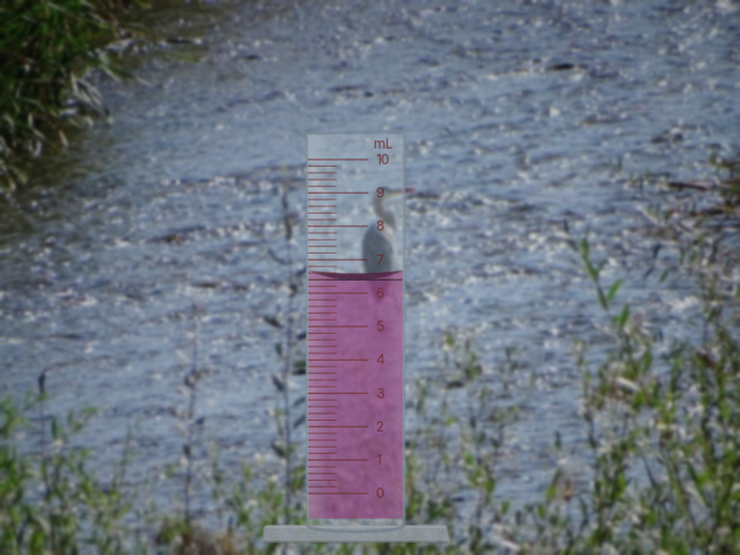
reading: 6.4mL
